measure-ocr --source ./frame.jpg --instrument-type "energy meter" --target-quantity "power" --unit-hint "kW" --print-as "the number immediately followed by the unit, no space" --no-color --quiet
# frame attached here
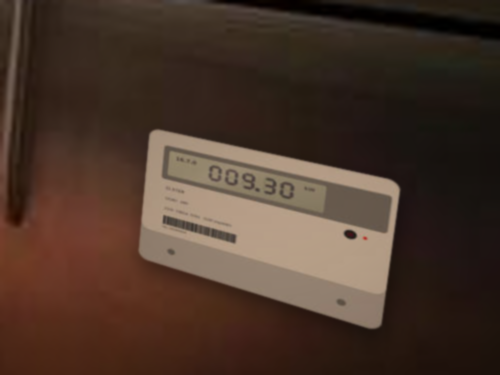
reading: 9.30kW
